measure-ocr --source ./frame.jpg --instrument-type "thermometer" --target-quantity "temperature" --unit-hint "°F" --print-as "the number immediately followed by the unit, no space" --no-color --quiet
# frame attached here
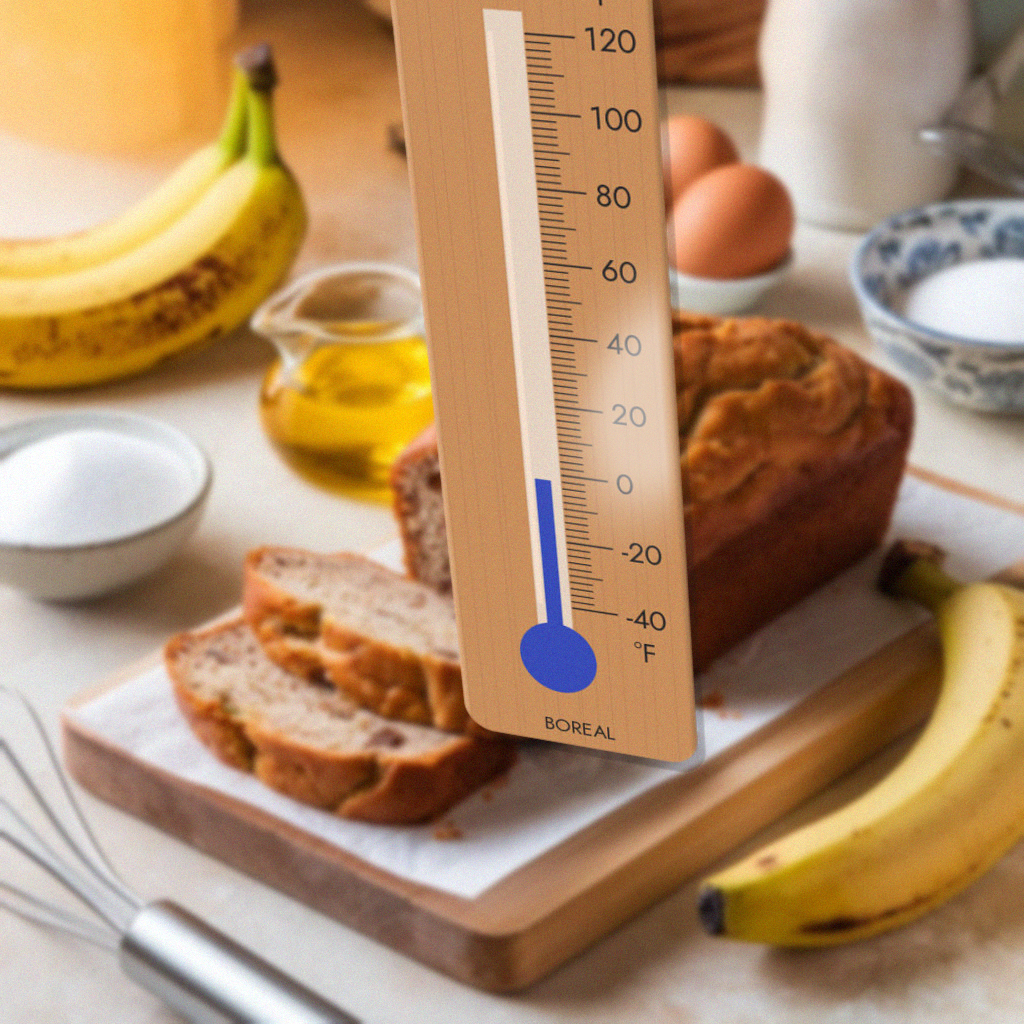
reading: -2°F
